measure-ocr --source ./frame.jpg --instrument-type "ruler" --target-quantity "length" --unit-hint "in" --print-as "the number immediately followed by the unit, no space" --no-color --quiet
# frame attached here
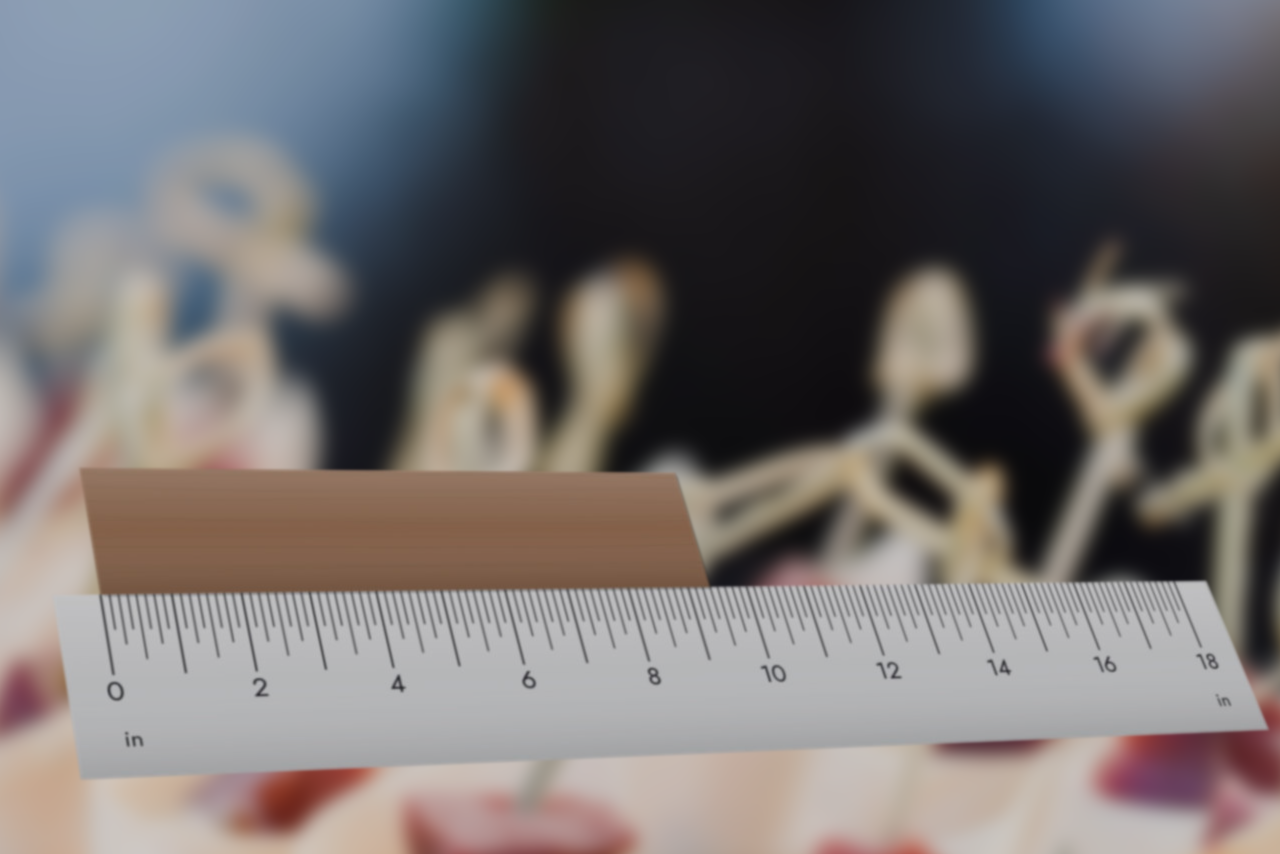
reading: 9.375in
